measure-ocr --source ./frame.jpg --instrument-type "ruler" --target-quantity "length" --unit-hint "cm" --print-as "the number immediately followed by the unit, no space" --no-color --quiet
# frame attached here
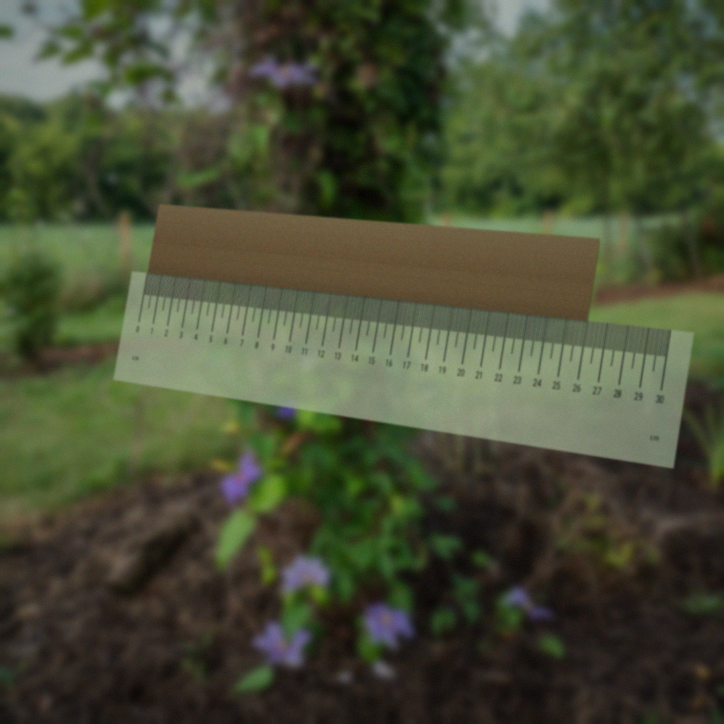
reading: 26cm
